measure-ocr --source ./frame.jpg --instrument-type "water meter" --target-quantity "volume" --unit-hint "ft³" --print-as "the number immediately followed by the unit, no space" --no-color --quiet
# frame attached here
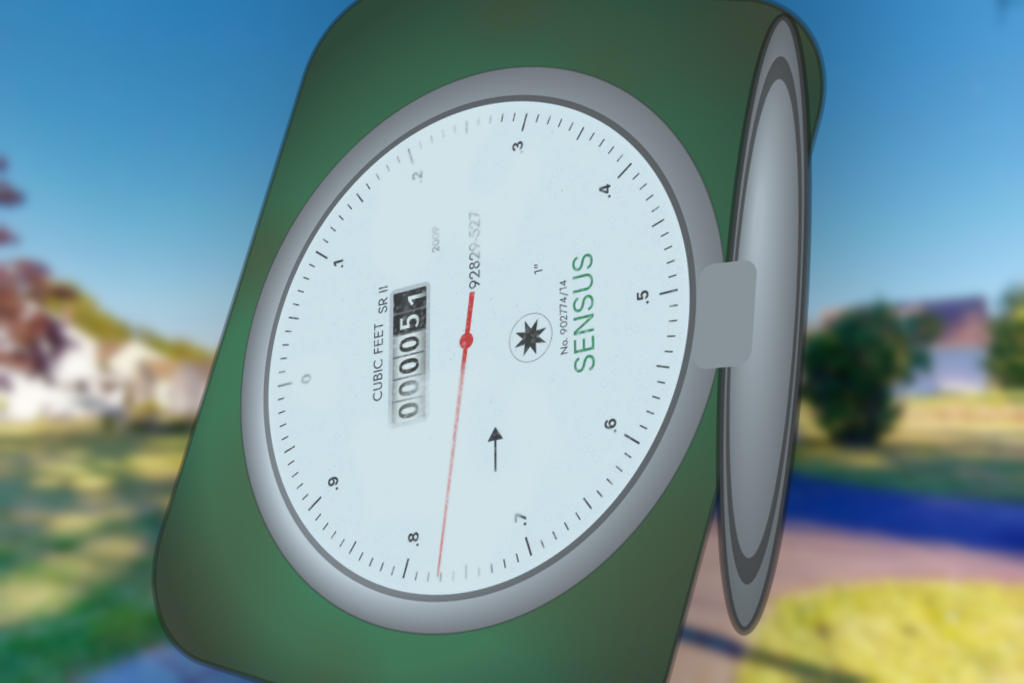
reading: 50.77ft³
